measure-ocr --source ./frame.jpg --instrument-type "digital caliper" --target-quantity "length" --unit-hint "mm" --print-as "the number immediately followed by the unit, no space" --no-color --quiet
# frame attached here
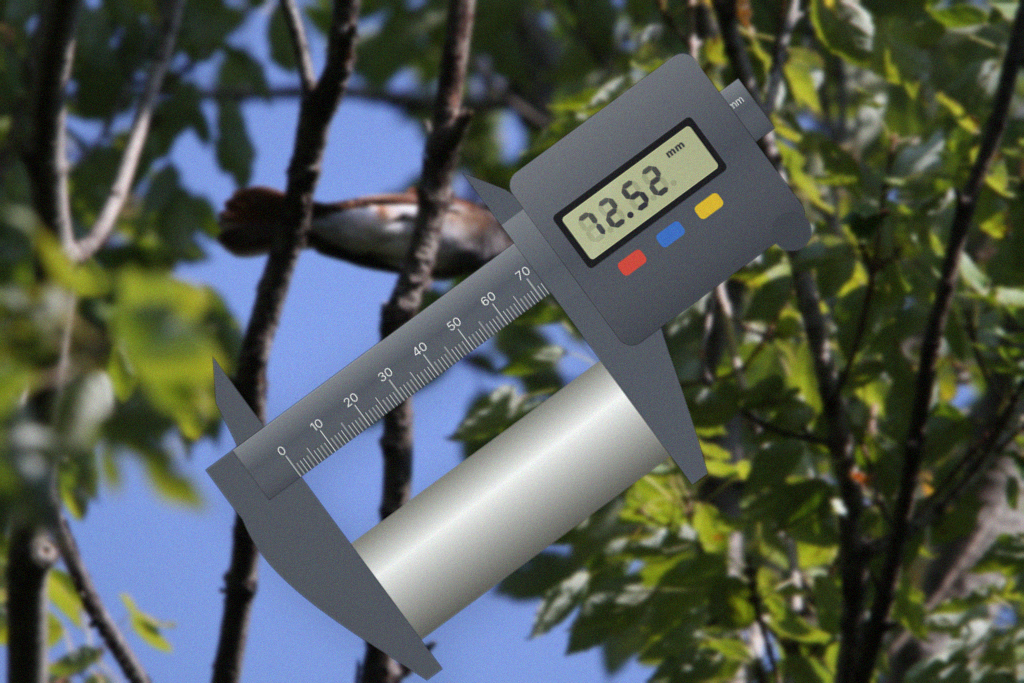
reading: 72.52mm
